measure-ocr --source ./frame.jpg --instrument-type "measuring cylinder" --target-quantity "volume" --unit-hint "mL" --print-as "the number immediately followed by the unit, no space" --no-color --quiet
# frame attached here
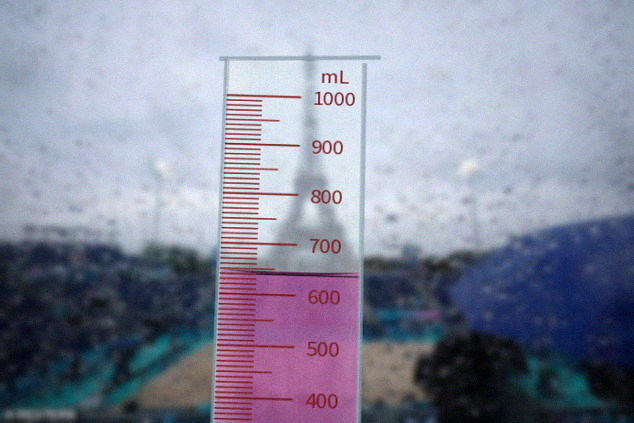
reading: 640mL
